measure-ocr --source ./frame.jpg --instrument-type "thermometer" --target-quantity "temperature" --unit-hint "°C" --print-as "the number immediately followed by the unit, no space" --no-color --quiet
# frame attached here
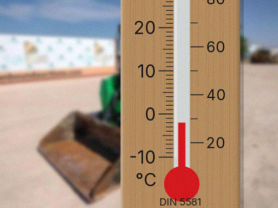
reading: -2°C
